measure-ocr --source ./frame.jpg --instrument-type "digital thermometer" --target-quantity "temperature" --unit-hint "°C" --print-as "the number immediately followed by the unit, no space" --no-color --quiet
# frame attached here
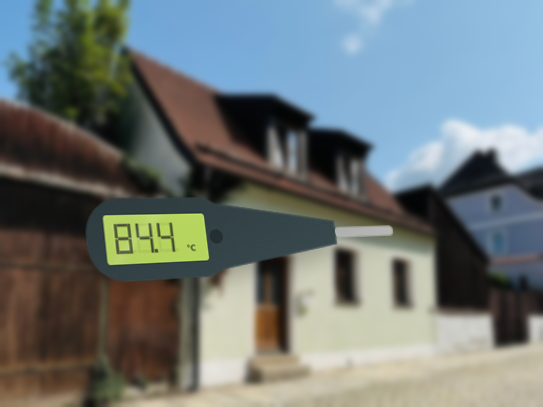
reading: 84.4°C
